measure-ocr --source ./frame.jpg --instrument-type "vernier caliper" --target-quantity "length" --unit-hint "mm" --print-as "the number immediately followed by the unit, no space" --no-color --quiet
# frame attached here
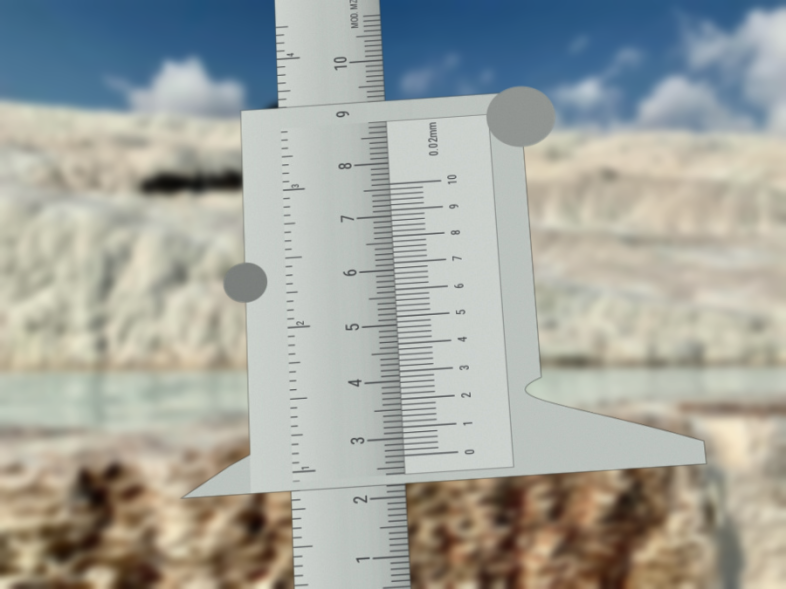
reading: 27.0mm
